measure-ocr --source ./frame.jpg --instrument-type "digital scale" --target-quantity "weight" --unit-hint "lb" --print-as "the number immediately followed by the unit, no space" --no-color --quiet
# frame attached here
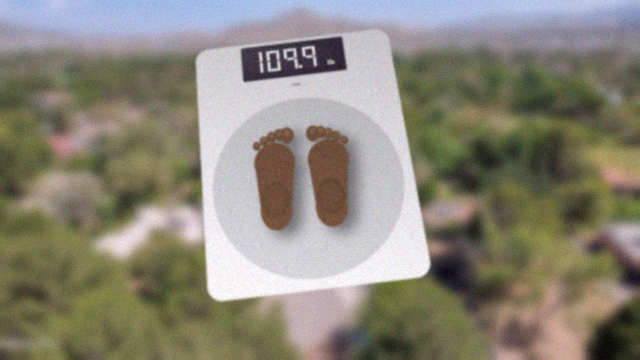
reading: 109.9lb
